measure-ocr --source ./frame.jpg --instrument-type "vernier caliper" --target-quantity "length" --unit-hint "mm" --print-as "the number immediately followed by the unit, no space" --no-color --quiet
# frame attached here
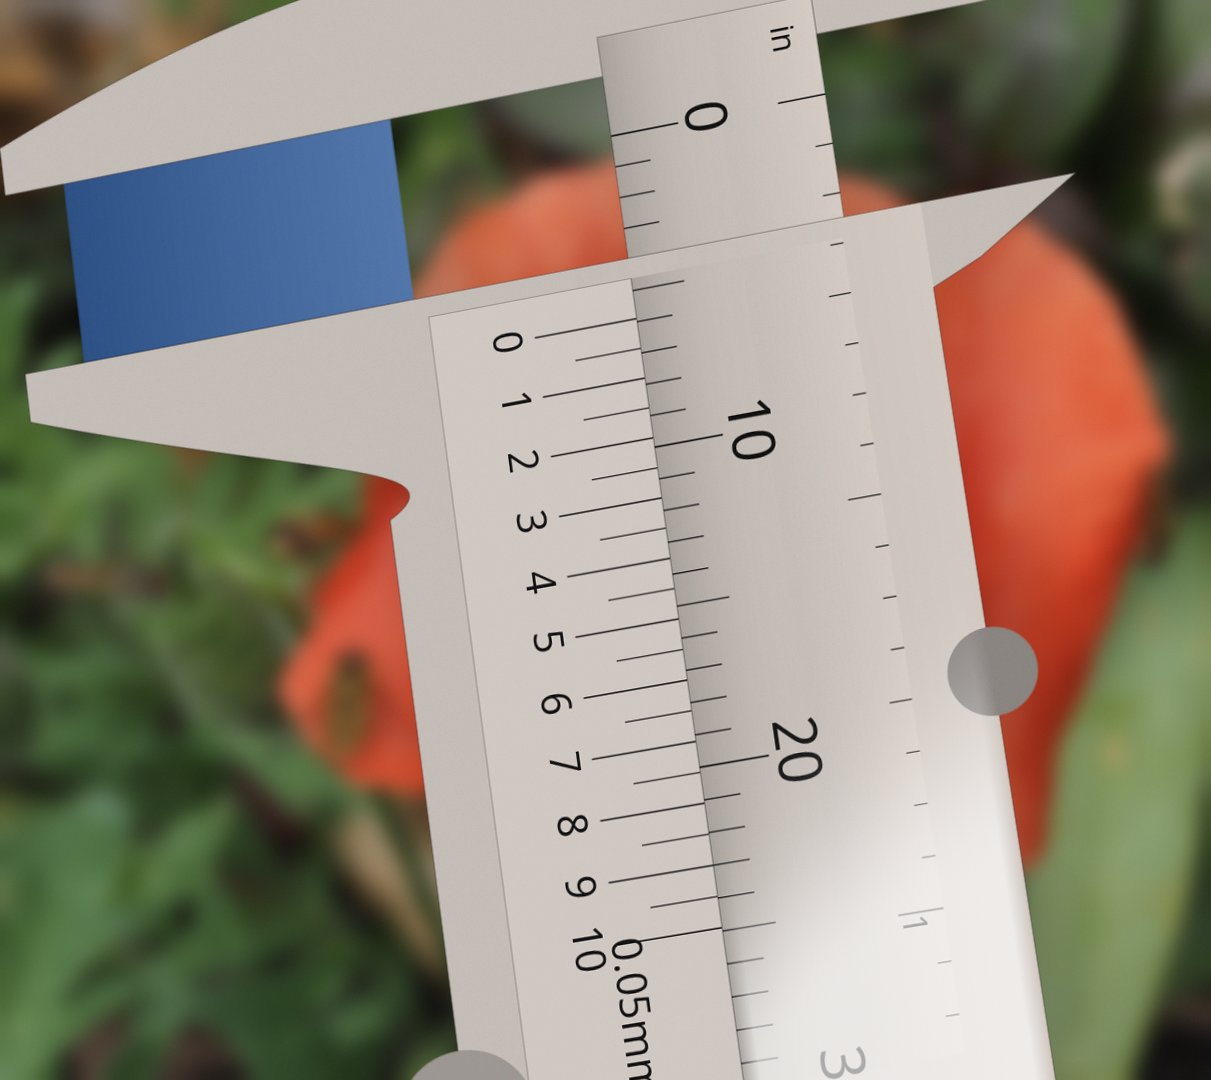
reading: 5.90mm
